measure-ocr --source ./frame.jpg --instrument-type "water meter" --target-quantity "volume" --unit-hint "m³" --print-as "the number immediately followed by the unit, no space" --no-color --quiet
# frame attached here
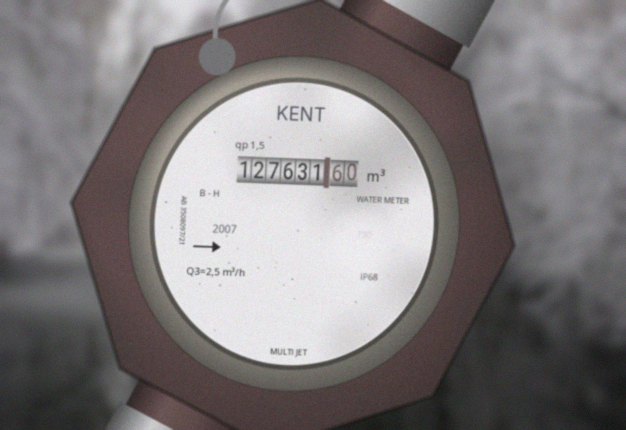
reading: 127631.60m³
